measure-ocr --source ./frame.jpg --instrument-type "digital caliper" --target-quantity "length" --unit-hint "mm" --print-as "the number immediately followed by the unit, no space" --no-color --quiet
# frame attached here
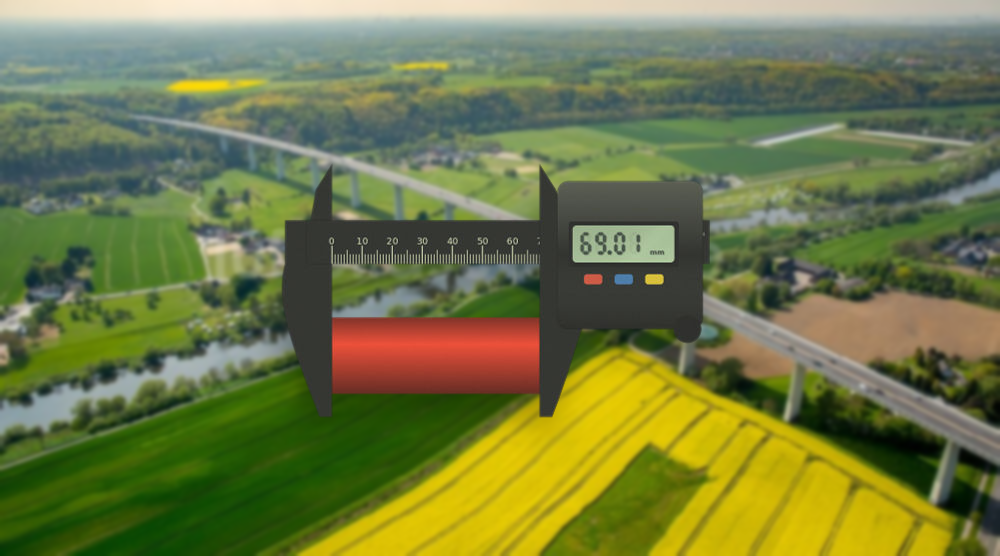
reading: 69.01mm
